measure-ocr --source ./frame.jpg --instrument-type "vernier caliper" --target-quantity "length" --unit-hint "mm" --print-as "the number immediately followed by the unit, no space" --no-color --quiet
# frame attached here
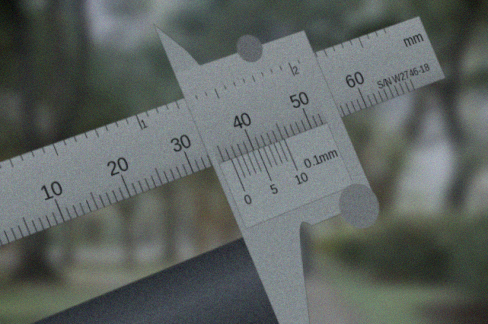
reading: 36.2mm
